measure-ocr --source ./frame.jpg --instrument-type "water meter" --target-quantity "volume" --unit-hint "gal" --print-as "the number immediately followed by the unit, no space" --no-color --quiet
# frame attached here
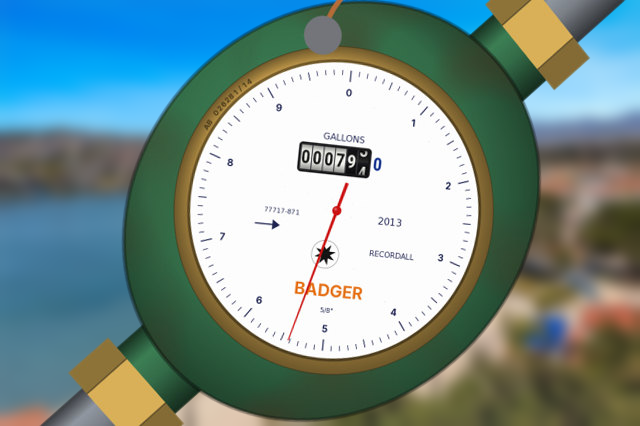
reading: 7935.4gal
